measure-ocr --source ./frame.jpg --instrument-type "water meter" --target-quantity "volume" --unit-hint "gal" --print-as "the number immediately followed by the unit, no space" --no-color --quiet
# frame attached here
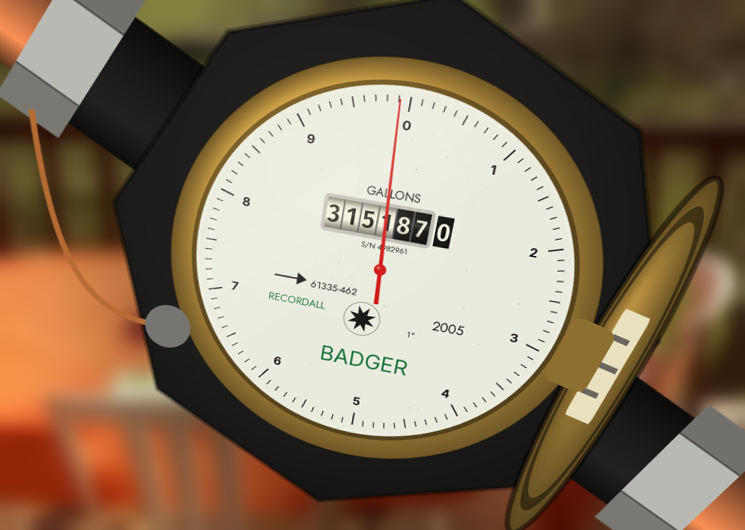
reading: 3151869.9gal
